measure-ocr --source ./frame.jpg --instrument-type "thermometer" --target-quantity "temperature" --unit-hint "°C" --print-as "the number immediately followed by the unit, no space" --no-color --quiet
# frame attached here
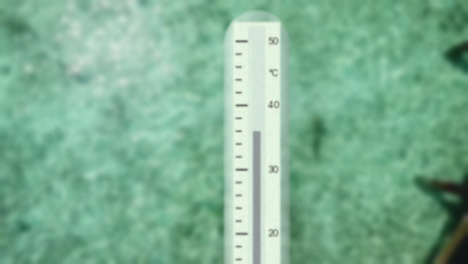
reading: 36°C
